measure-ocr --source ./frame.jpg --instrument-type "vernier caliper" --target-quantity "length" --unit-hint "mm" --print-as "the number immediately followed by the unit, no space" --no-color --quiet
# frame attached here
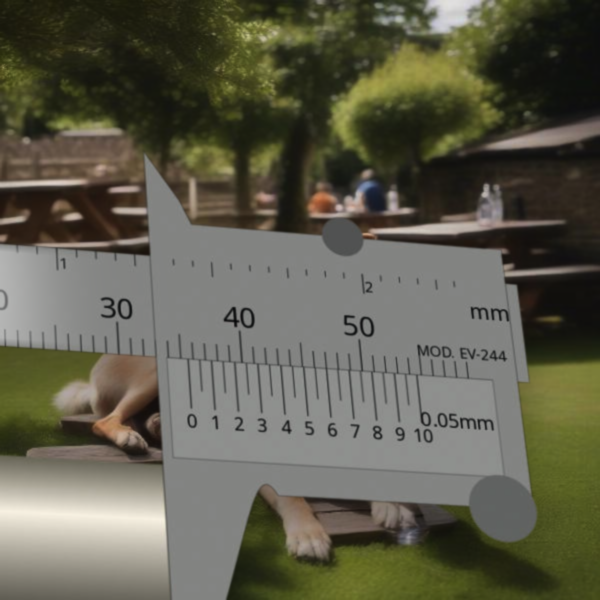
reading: 35.6mm
